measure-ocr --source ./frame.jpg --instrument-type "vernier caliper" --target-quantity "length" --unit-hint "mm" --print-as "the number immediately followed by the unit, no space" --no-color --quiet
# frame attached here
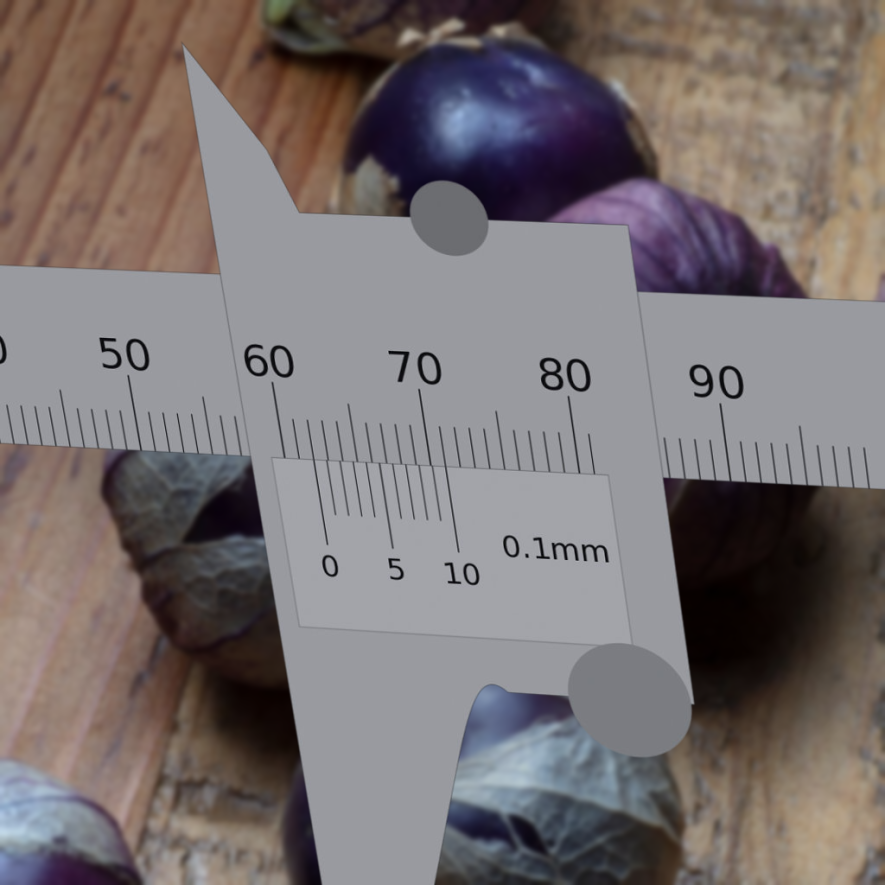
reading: 62.0mm
